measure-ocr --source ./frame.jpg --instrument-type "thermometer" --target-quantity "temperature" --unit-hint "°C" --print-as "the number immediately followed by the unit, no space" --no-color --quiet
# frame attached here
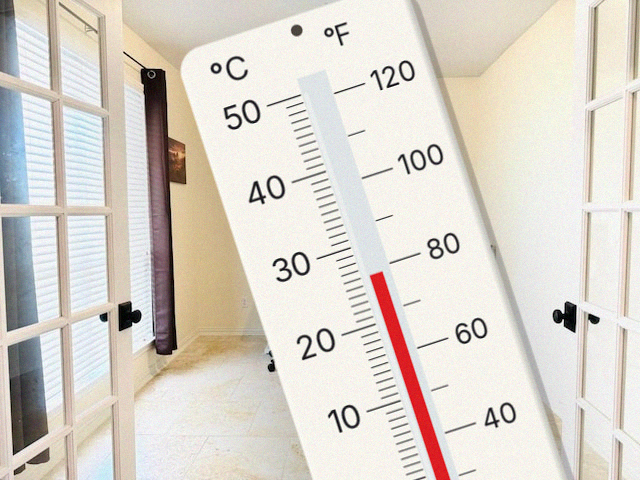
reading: 26°C
